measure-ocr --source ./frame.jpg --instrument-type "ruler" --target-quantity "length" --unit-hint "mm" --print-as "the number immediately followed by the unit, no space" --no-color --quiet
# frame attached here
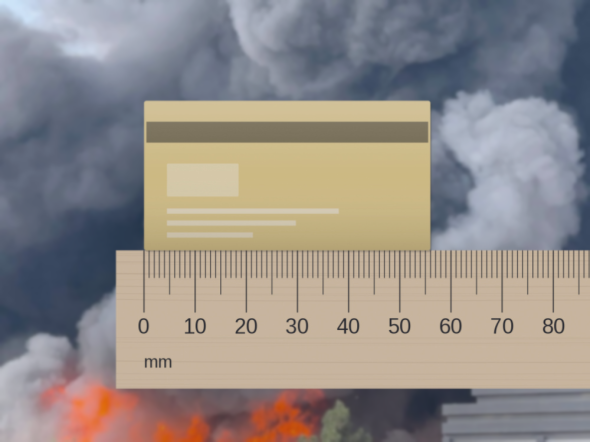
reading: 56mm
